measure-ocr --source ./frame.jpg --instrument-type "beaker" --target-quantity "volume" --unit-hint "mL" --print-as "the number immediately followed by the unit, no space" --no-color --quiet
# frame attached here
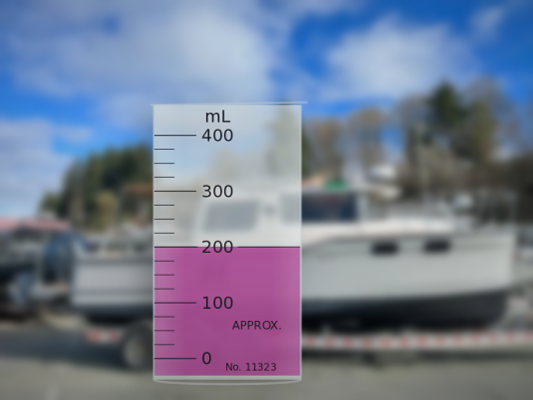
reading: 200mL
